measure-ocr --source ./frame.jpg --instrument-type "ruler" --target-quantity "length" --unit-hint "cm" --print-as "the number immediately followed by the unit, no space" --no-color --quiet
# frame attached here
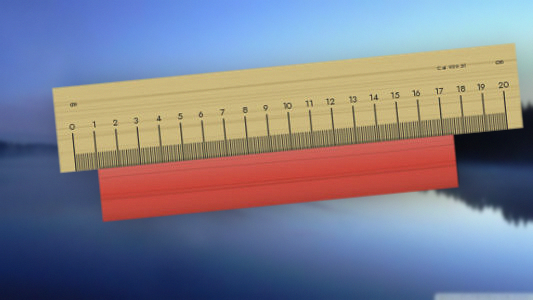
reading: 16.5cm
